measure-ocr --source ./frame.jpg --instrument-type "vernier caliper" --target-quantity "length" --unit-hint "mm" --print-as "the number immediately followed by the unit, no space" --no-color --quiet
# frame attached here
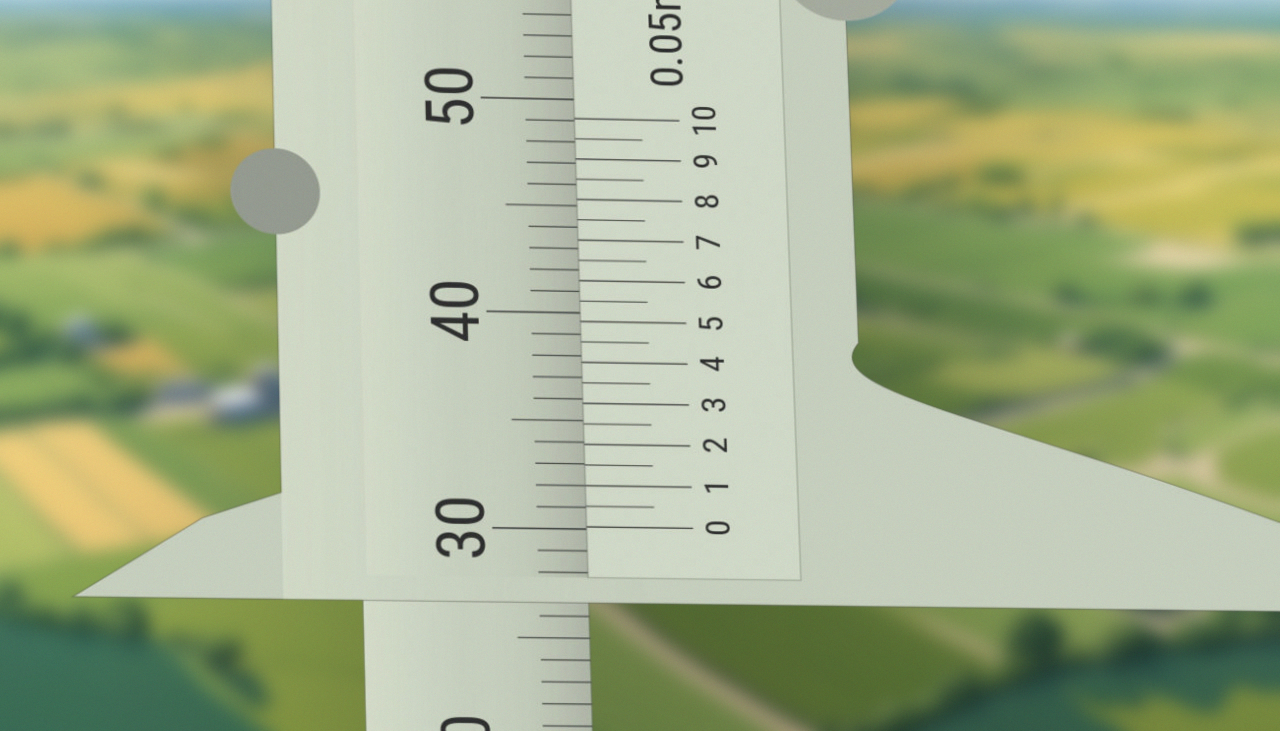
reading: 30.1mm
